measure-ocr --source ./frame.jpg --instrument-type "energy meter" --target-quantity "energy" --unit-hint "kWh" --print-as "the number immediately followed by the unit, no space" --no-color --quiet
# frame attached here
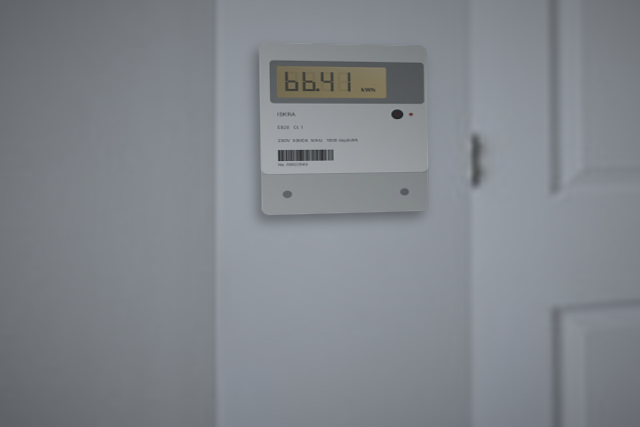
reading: 66.41kWh
